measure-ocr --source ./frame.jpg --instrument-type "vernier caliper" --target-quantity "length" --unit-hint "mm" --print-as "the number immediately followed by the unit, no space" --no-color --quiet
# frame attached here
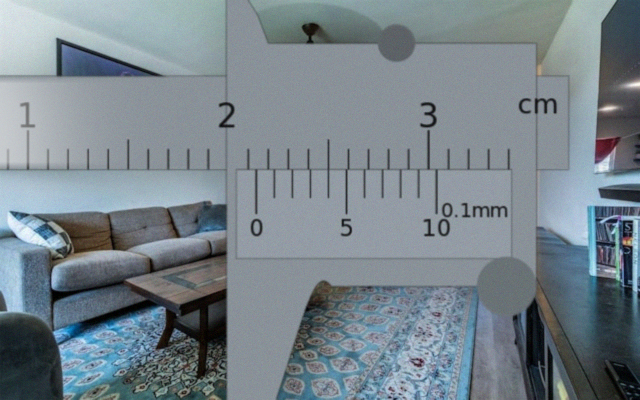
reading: 21.4mm
